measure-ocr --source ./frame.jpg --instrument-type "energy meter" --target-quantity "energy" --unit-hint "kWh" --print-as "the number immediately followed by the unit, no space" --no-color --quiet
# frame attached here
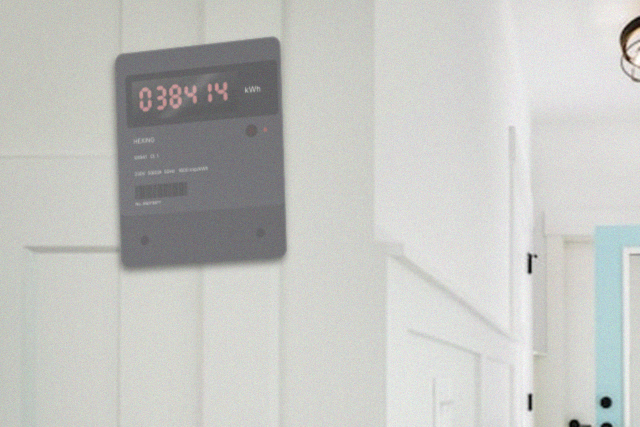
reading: 38414kWh
